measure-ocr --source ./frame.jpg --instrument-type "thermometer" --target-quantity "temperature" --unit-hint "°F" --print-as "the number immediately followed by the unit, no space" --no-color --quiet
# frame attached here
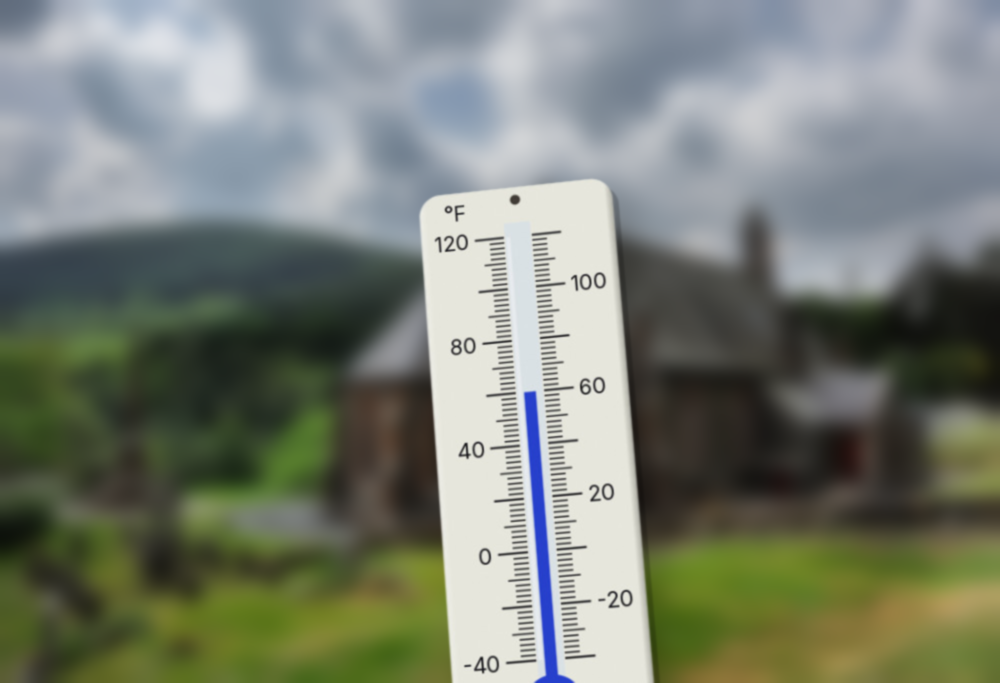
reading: 60°F
